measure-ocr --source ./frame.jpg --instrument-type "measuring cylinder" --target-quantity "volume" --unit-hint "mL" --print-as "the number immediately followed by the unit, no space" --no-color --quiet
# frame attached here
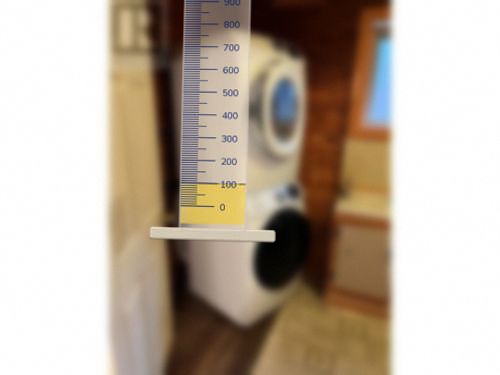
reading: 100mL
